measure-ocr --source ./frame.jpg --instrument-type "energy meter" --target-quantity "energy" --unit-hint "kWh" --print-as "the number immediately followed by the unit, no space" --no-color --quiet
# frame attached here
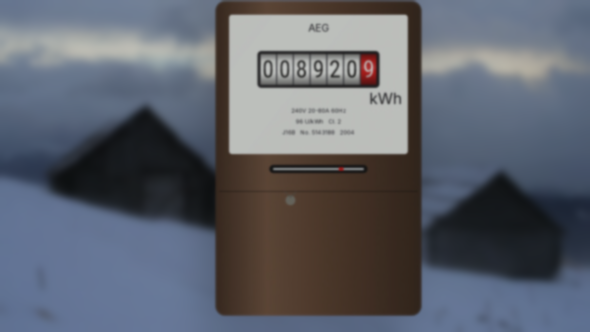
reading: 8920.9kWh
